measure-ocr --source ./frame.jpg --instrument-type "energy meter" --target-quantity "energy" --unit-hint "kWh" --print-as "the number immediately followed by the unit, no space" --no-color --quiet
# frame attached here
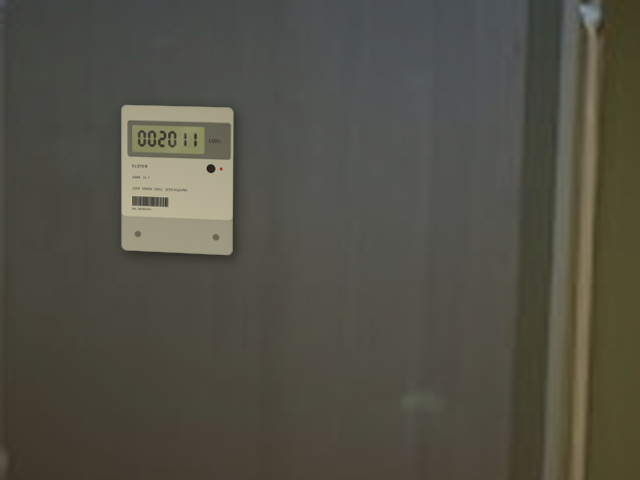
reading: 2011kWh
